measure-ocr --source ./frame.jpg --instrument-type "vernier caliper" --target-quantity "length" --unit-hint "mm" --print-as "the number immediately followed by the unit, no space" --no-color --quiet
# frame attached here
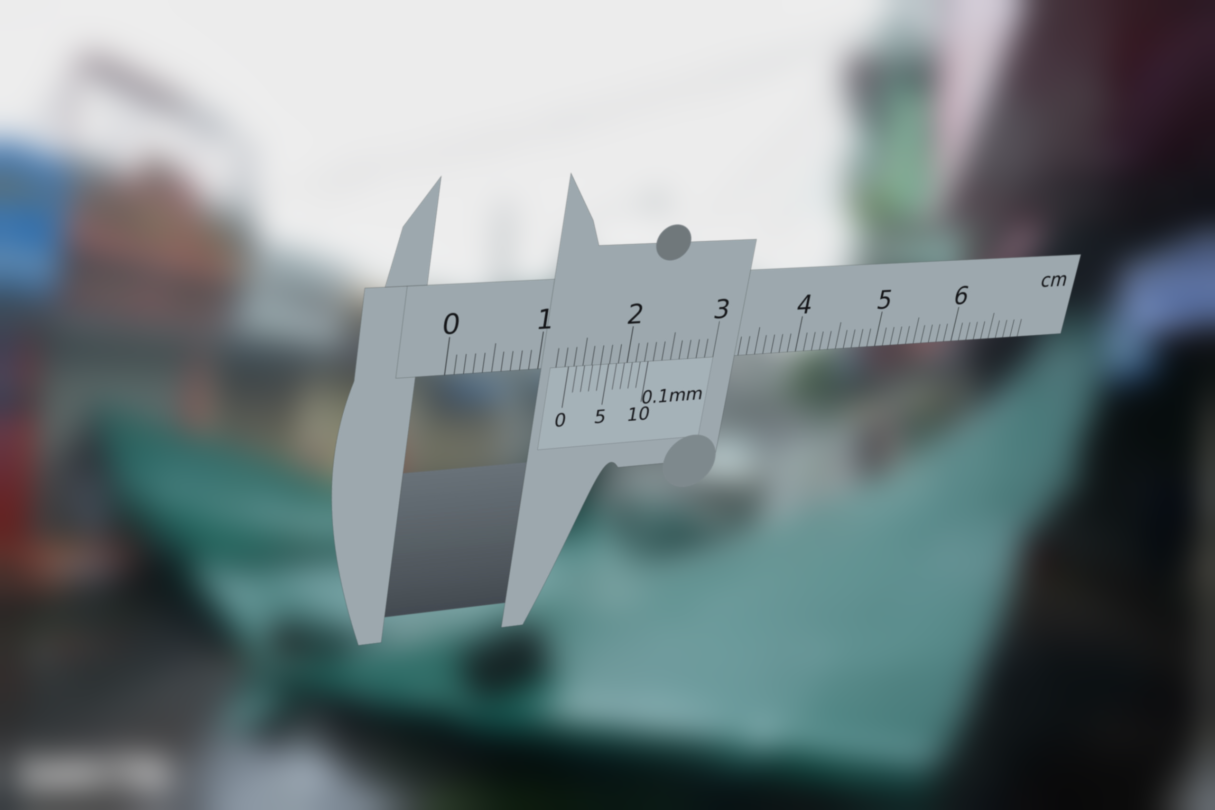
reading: 13.4mm
